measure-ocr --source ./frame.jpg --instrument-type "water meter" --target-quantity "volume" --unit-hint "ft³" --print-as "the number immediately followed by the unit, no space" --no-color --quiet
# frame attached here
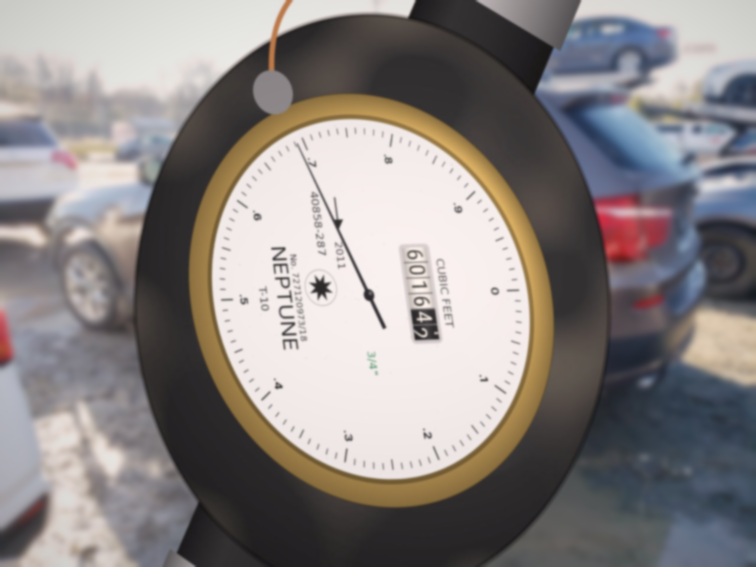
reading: 601641.69ft³
